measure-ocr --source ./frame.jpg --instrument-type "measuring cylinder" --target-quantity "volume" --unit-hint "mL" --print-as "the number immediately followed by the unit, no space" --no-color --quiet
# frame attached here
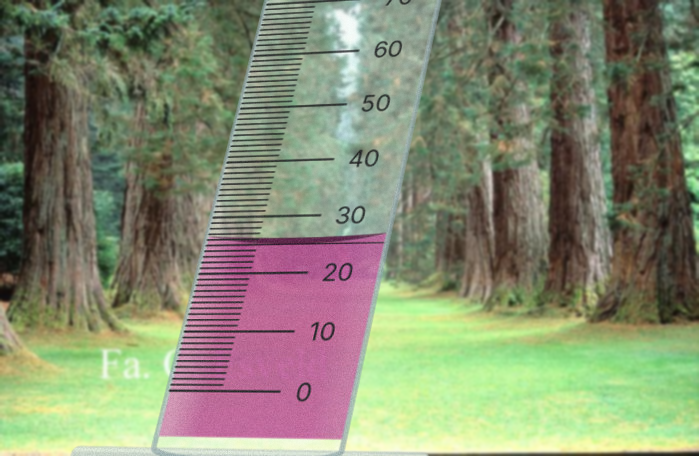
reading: 25mL
